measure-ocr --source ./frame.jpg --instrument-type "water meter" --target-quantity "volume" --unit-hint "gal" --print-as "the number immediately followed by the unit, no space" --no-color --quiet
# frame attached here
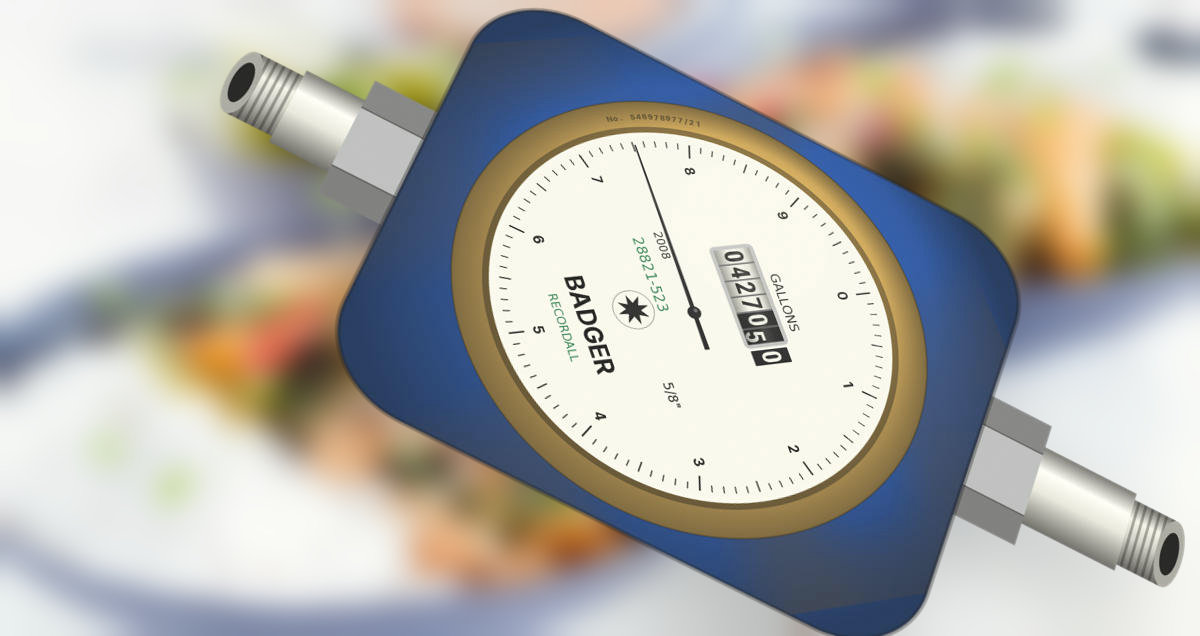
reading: 427047.5gal
